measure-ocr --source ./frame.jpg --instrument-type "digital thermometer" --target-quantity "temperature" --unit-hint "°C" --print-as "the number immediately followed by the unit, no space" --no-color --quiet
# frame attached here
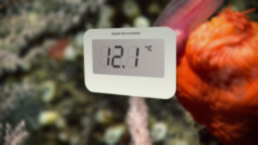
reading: 12.1°C
